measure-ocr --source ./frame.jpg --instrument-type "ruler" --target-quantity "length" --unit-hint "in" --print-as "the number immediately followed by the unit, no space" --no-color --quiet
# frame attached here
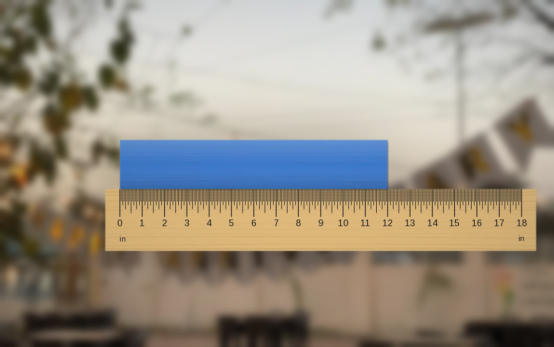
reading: 12in
